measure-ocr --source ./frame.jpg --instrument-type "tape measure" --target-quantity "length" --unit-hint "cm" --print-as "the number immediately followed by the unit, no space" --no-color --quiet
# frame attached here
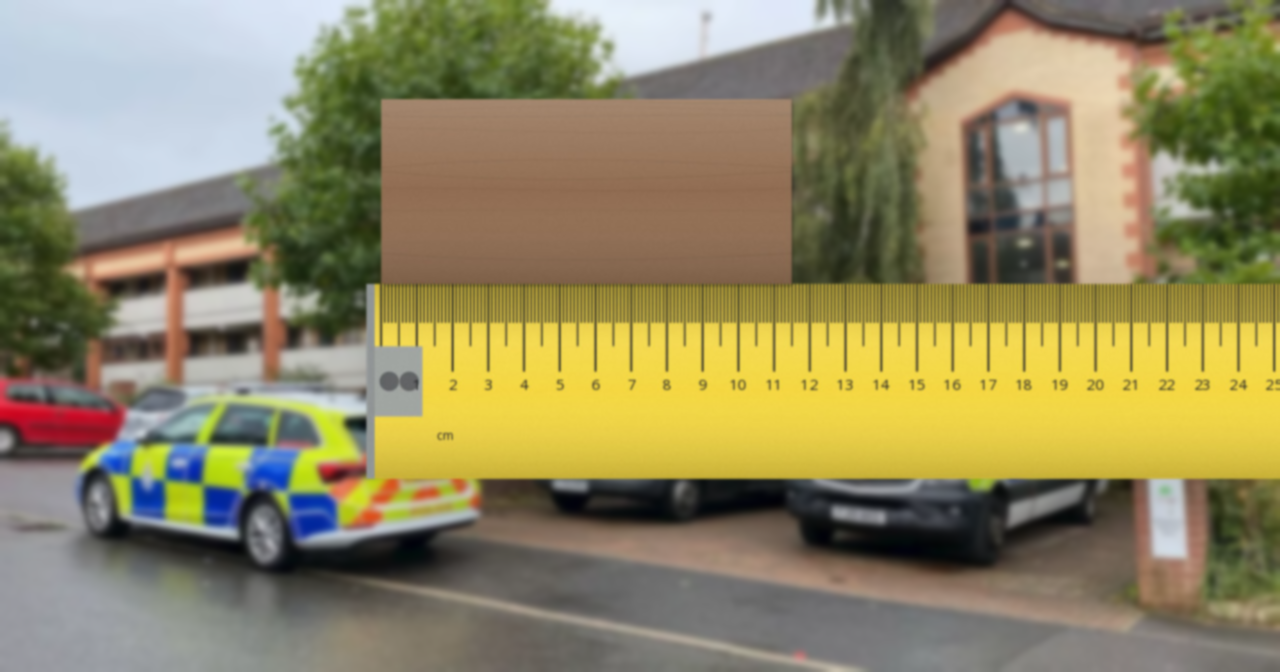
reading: 11.5cm
